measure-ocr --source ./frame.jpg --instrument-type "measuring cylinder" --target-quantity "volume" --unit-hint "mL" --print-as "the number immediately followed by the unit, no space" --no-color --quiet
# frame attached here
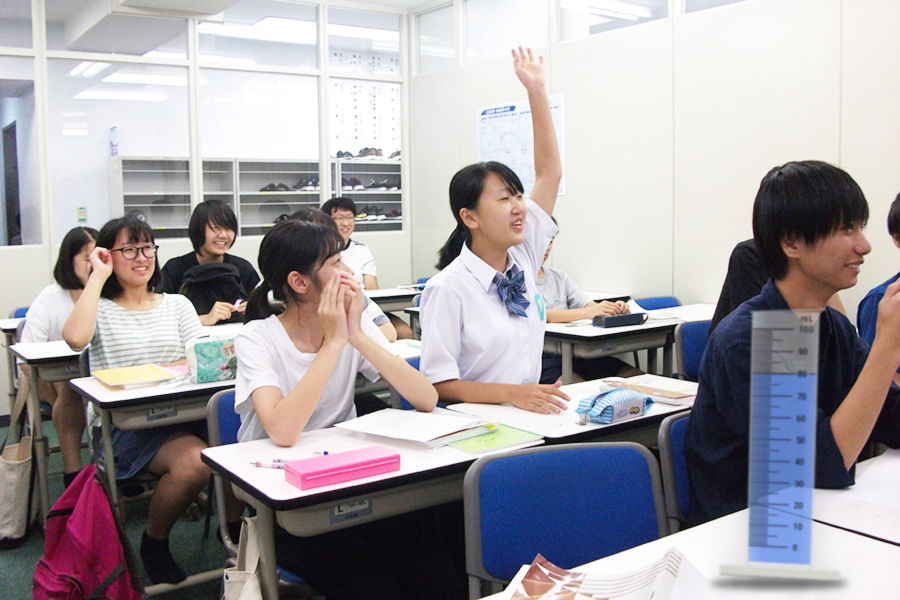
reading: 80mL
